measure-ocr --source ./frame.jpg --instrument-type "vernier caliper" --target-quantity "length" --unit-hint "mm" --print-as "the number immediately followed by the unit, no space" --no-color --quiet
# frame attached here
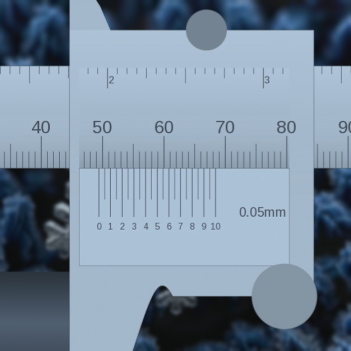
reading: 49.4mm
